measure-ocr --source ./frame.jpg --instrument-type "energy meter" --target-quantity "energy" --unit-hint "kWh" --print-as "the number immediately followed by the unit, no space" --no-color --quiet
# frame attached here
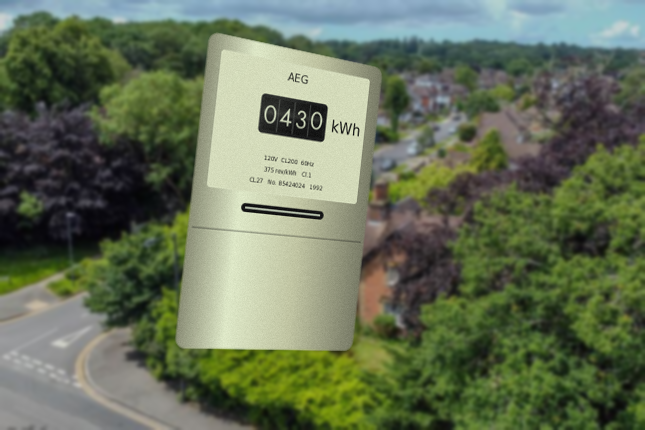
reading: 430kWh
